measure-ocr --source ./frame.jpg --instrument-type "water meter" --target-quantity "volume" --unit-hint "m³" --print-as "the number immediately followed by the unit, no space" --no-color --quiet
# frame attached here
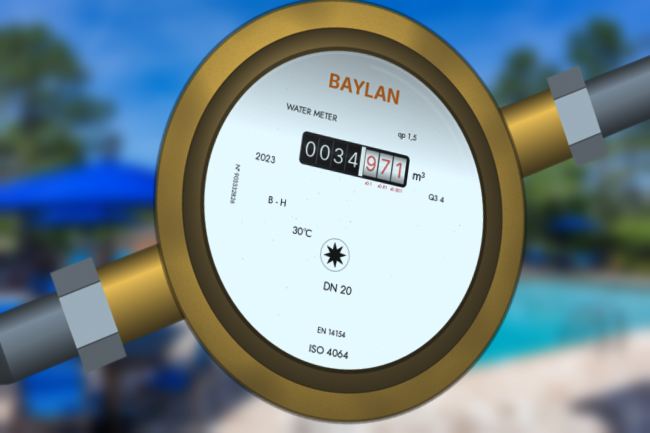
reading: 34.971m³
